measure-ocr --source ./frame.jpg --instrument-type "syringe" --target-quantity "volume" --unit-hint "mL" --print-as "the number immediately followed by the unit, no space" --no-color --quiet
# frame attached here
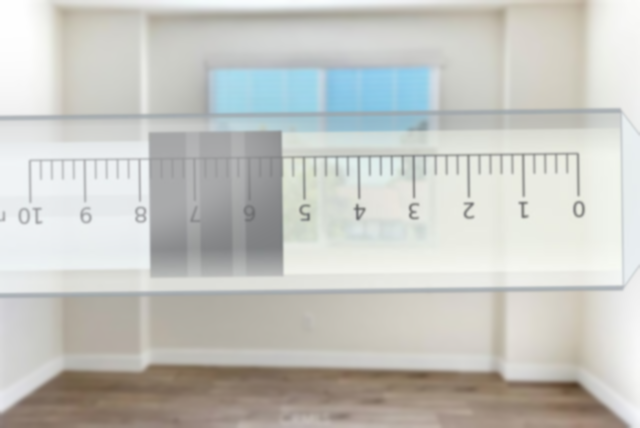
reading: 5.4mL
